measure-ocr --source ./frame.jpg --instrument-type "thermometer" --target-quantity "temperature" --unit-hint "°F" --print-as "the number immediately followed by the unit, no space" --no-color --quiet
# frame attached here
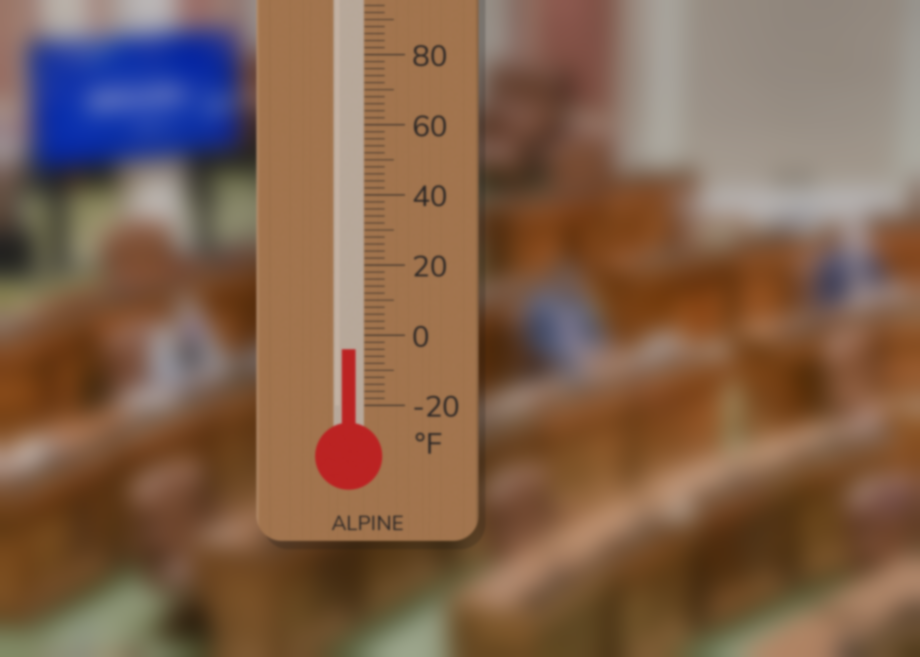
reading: -4°F
